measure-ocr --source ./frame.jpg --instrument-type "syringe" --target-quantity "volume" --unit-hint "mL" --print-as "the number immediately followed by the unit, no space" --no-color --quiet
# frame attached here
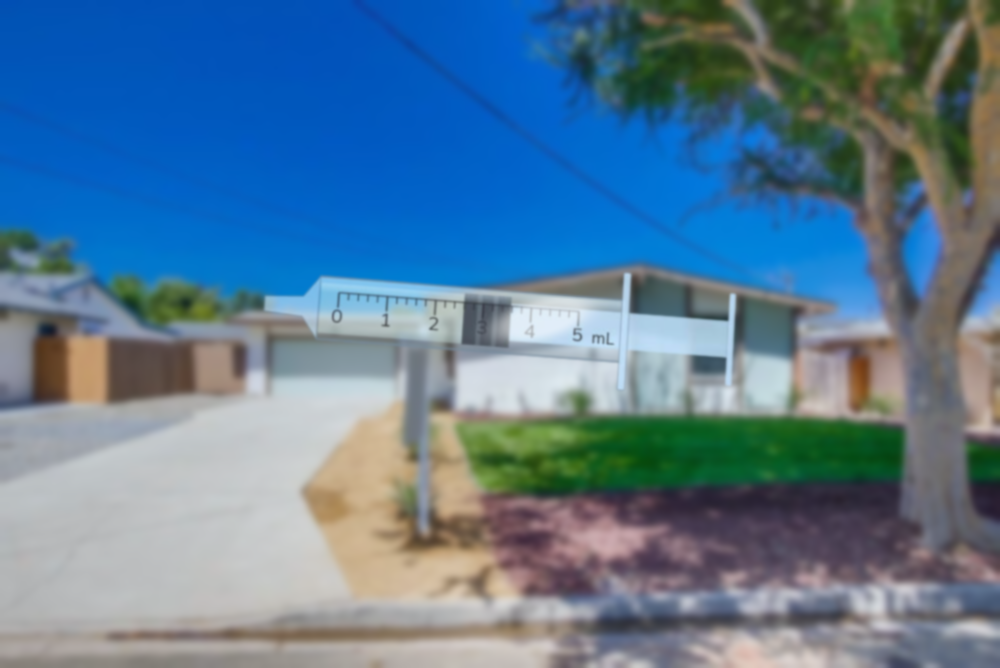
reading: 2.6mL
